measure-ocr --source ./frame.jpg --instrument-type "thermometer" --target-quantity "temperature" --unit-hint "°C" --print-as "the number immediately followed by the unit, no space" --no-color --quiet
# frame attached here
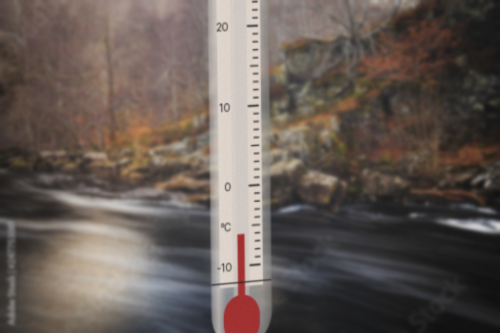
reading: -6°C
